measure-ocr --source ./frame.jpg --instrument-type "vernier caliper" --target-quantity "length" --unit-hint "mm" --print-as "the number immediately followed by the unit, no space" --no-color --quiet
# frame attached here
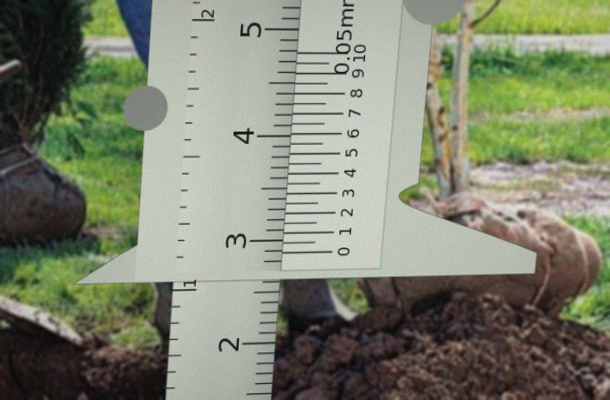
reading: 28.8mm
